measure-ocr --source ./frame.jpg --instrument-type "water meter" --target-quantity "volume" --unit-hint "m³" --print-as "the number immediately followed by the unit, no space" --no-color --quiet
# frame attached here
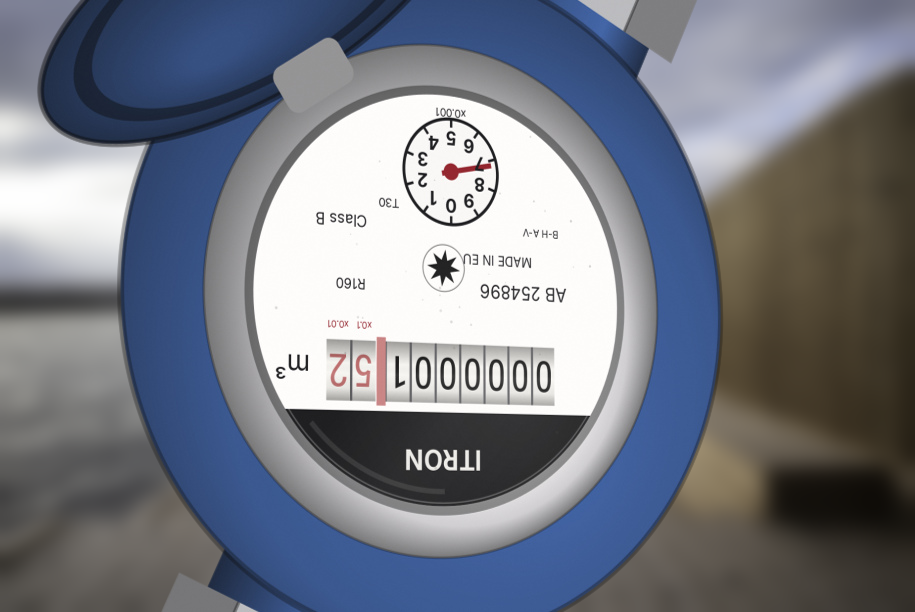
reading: 1.527m³
